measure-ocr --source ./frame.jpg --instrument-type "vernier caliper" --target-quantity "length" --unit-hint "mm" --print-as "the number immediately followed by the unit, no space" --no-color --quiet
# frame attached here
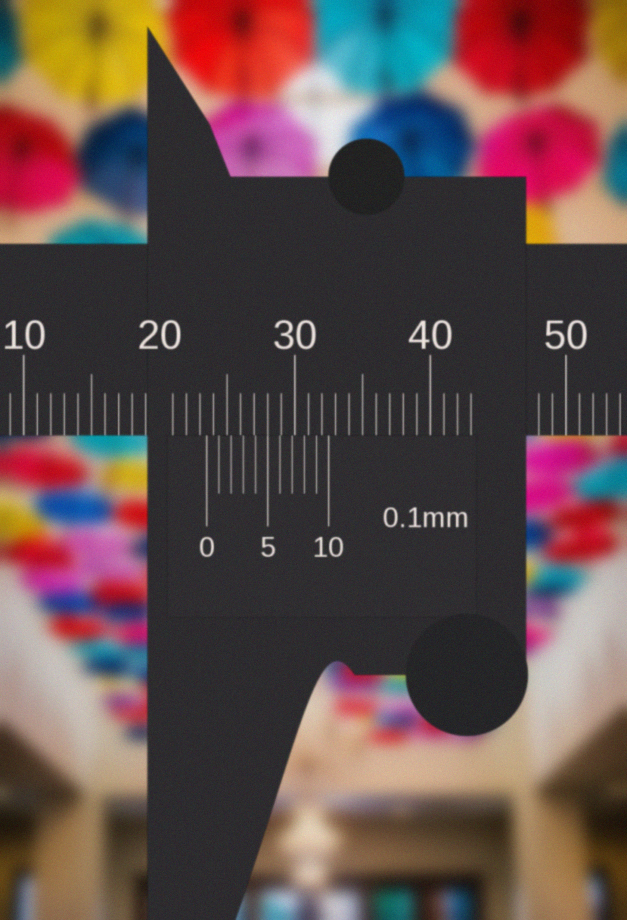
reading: 23.5mm
